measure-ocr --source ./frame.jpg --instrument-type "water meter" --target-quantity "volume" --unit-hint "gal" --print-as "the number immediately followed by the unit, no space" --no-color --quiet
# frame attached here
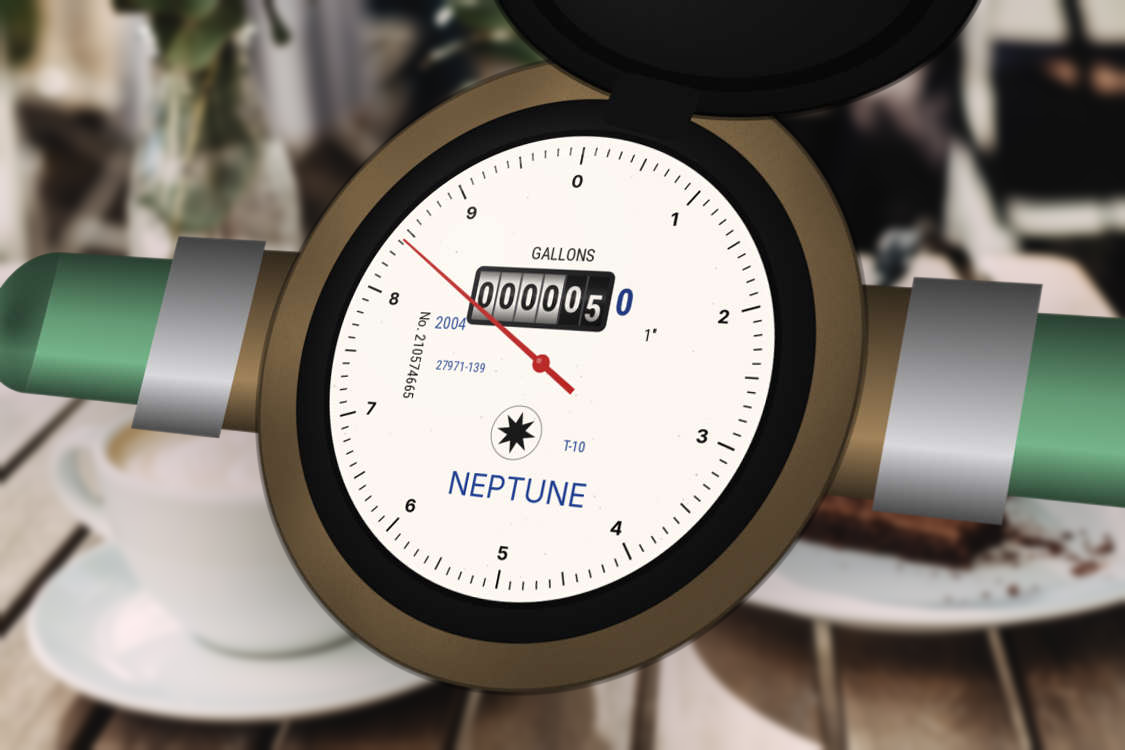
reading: 48.4gal
